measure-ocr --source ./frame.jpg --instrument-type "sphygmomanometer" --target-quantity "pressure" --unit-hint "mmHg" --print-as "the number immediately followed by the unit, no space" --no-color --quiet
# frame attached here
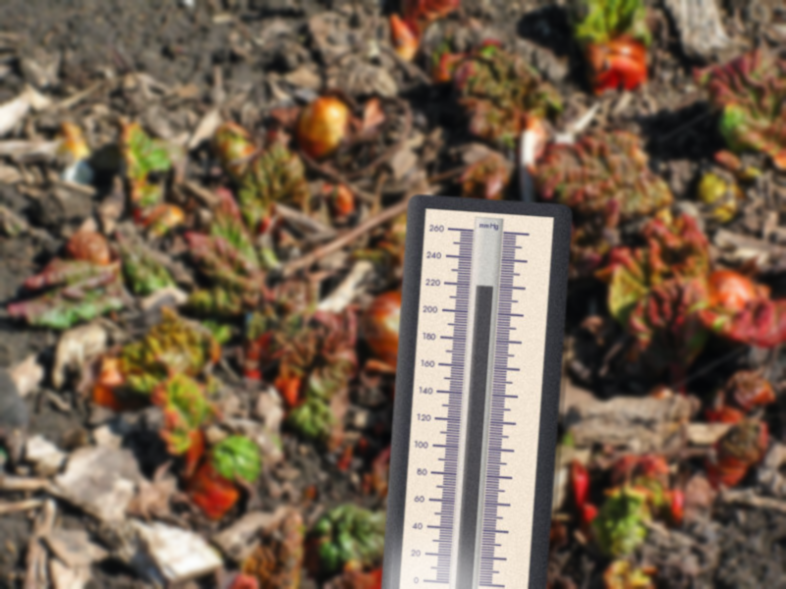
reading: 220mmHg
